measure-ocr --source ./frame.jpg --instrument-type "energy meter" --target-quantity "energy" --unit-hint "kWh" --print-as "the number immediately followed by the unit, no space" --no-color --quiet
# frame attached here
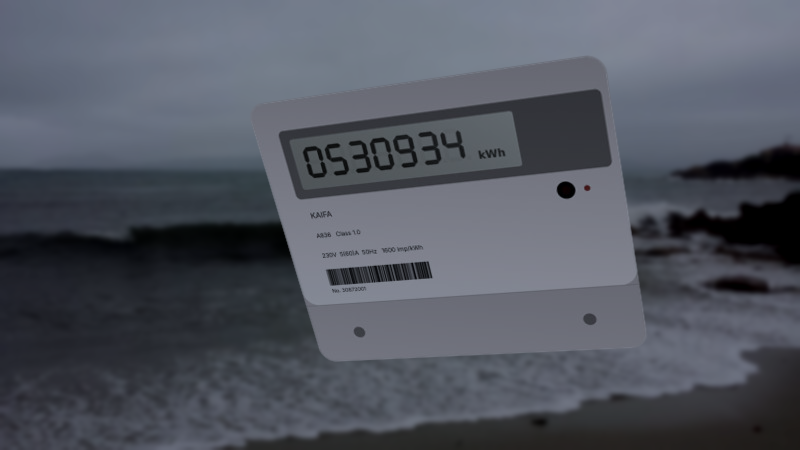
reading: 530934kWh
